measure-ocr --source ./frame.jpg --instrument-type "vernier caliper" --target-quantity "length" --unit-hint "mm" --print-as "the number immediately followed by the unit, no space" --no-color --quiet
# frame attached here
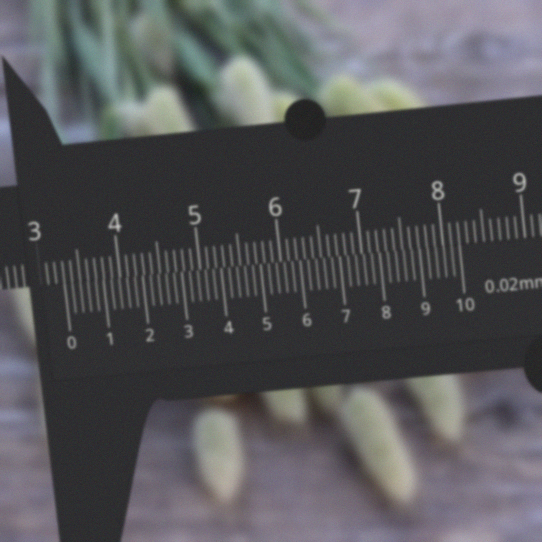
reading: 33.0mm
